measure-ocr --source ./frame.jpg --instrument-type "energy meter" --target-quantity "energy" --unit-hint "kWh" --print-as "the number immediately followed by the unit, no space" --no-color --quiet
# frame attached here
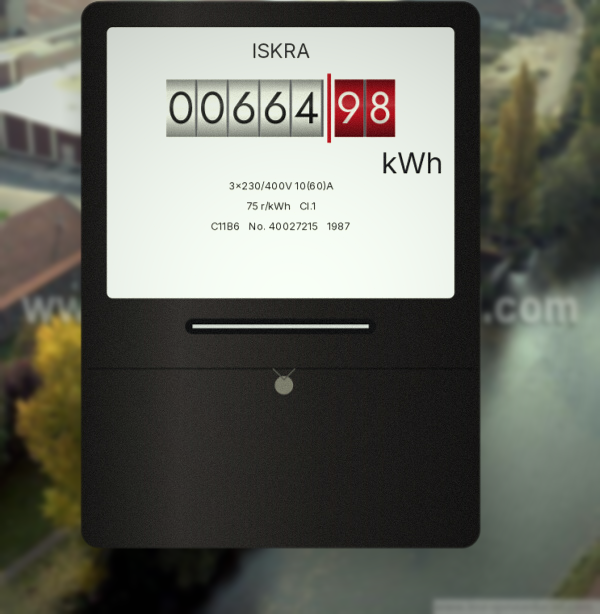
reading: 664.98kWh
